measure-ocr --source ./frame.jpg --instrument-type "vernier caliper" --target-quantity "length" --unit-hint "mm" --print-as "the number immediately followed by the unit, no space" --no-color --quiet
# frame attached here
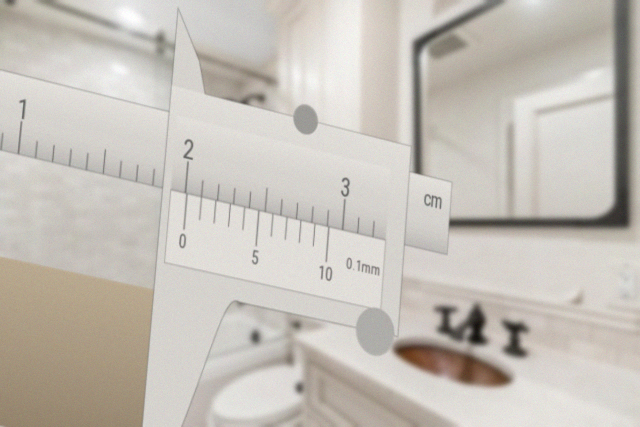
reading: 20.1mm
